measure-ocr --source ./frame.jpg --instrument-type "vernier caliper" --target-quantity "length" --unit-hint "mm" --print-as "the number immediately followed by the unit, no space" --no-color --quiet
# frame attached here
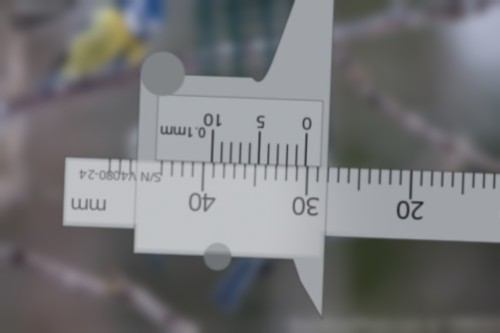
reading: 30.2mm
